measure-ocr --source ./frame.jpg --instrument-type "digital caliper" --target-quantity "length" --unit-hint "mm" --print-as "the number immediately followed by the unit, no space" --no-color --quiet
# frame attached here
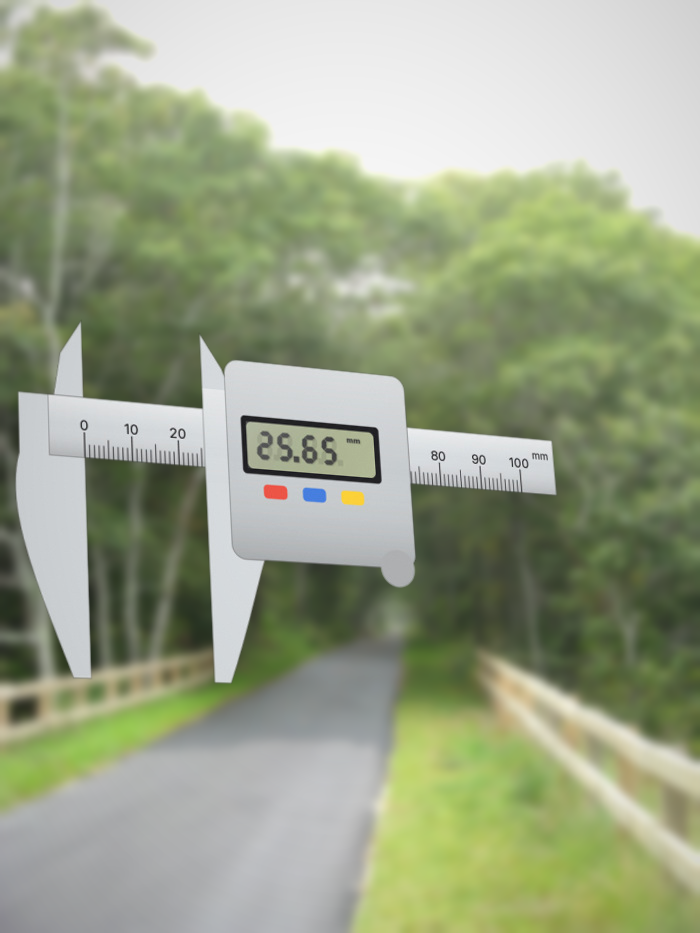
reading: 25.65mm
